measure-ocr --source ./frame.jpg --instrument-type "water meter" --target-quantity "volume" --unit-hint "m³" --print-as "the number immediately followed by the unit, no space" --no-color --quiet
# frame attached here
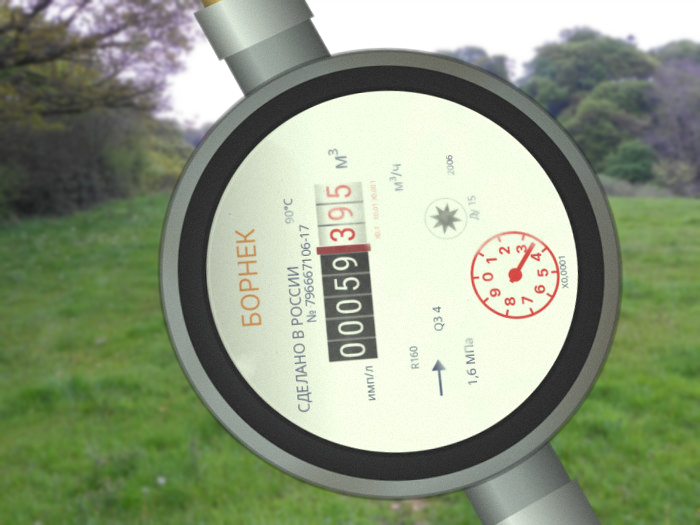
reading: 59.3953m³
